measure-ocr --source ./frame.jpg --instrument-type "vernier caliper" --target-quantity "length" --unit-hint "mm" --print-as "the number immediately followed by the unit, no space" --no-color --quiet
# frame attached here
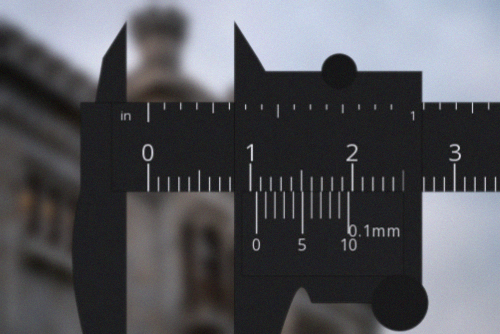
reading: 10.6mm
